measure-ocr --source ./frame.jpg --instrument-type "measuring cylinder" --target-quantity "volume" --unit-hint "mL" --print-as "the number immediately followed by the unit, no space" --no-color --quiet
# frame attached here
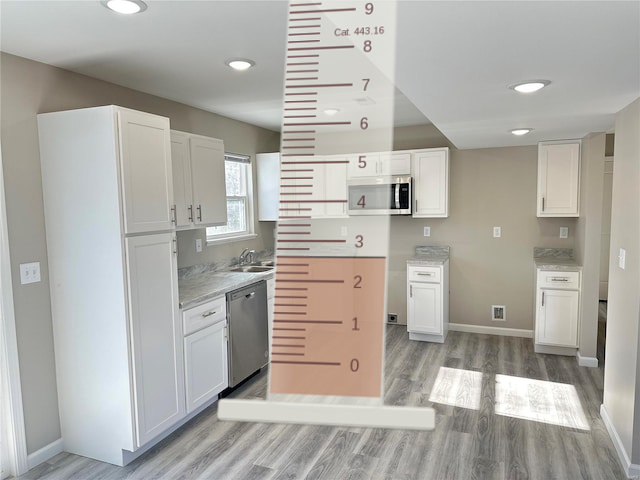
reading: 2.6mL
